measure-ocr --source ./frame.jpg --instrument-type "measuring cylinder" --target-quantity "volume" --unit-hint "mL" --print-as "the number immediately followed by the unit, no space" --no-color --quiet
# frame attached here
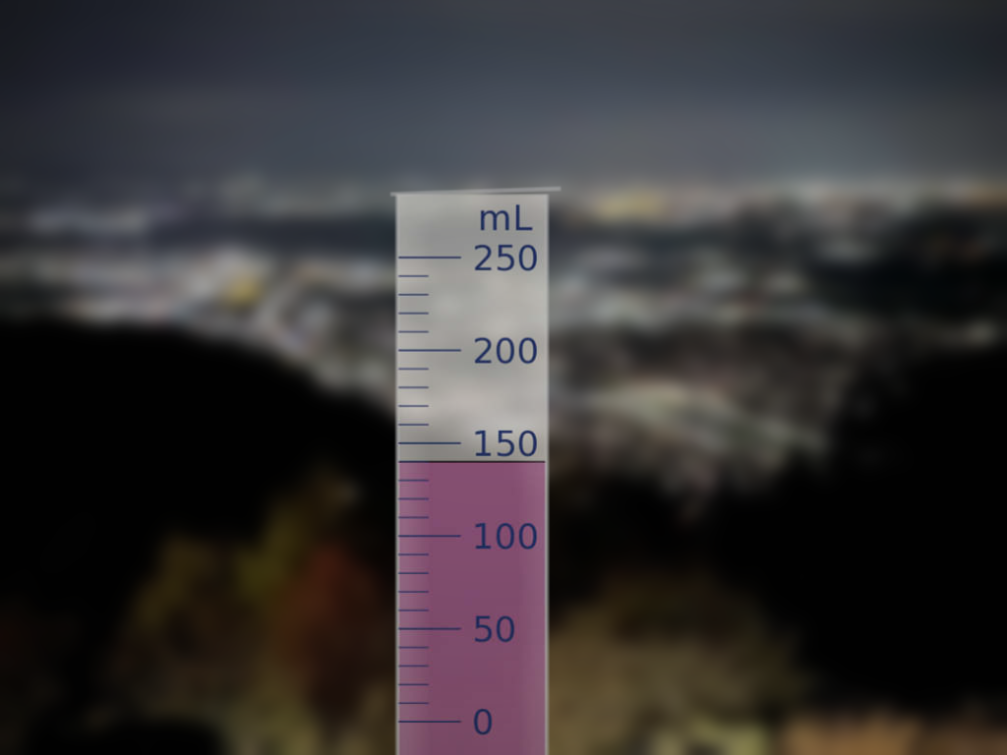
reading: 140mL
